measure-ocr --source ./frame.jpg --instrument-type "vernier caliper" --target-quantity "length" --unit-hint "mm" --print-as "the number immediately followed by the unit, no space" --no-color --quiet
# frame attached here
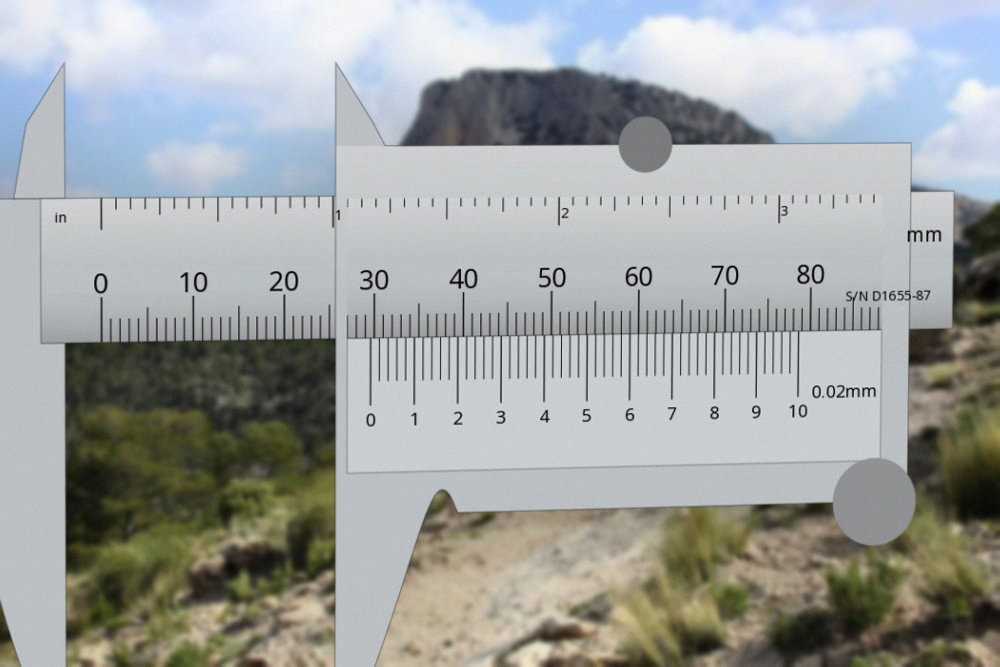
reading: 29.6mm
